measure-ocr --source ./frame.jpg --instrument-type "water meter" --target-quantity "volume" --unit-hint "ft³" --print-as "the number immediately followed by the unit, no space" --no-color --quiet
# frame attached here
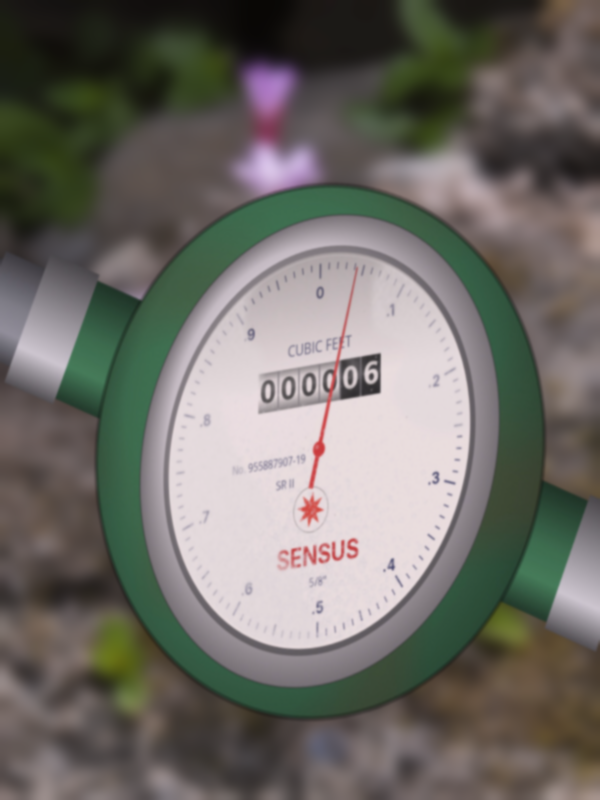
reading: 6.04ft³
